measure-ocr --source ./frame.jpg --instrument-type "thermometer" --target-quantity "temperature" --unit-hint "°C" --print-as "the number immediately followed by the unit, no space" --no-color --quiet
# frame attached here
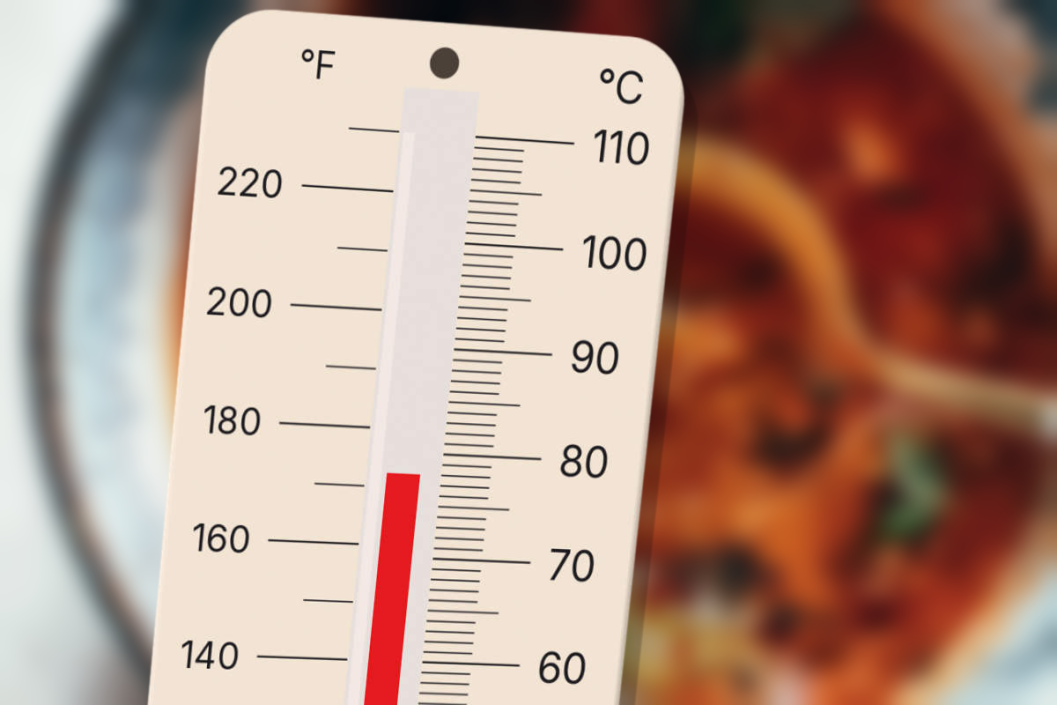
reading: 78°C
